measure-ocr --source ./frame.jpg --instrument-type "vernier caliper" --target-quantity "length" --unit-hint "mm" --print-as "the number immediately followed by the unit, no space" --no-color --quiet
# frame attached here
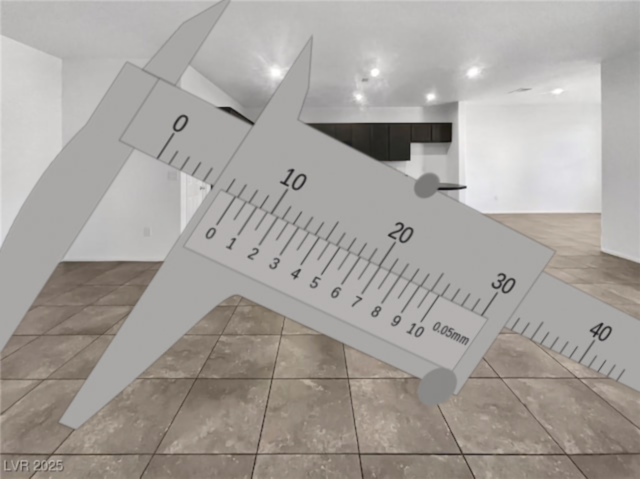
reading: 6.8mm
